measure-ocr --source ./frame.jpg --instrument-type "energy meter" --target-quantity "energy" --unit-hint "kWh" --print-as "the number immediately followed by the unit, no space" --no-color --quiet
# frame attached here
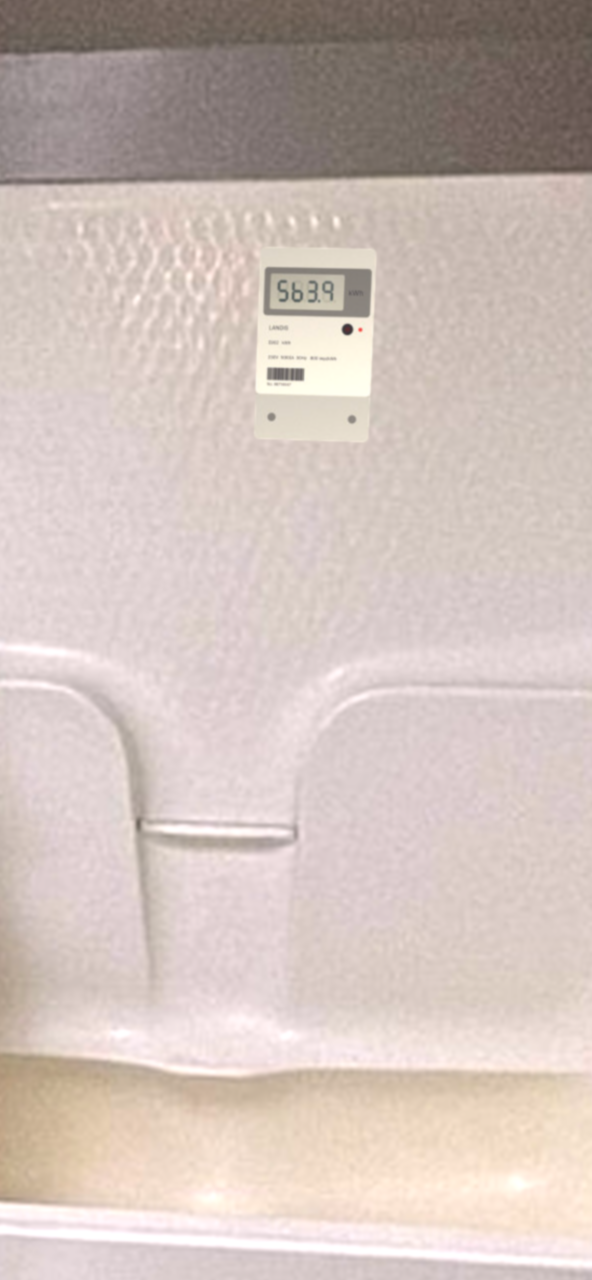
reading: 563.9kWh
